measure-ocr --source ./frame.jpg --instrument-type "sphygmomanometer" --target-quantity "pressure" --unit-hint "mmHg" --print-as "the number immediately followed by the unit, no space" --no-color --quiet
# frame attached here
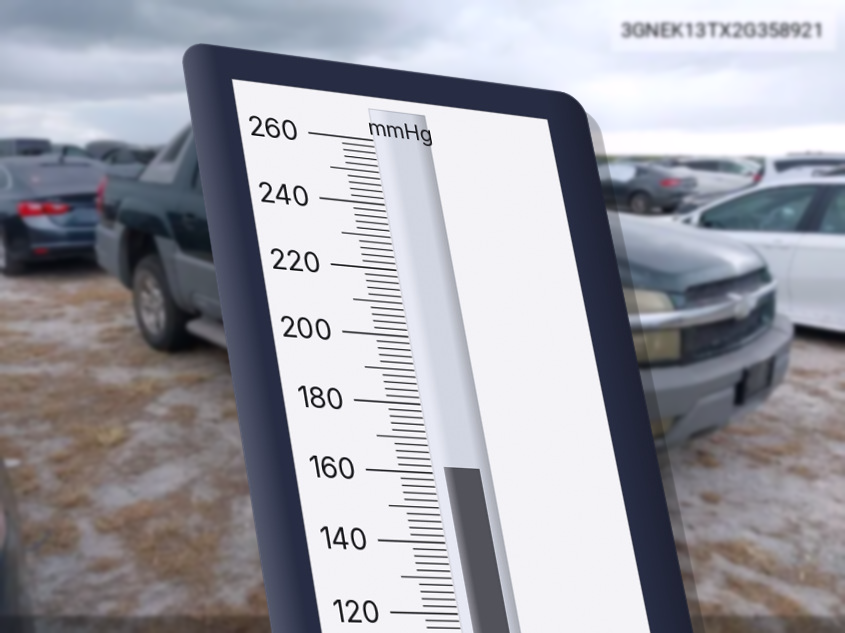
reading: 162mmHg
